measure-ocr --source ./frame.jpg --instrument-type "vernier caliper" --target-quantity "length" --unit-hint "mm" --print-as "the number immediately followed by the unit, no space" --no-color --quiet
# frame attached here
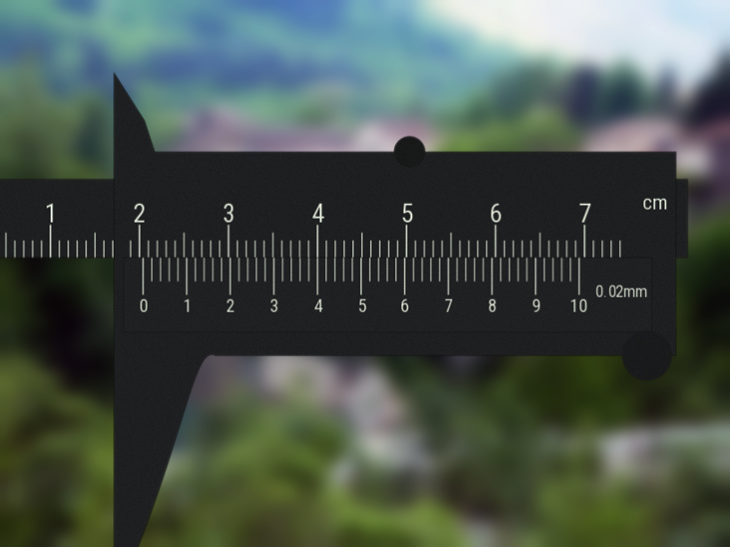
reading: 20.4mm
